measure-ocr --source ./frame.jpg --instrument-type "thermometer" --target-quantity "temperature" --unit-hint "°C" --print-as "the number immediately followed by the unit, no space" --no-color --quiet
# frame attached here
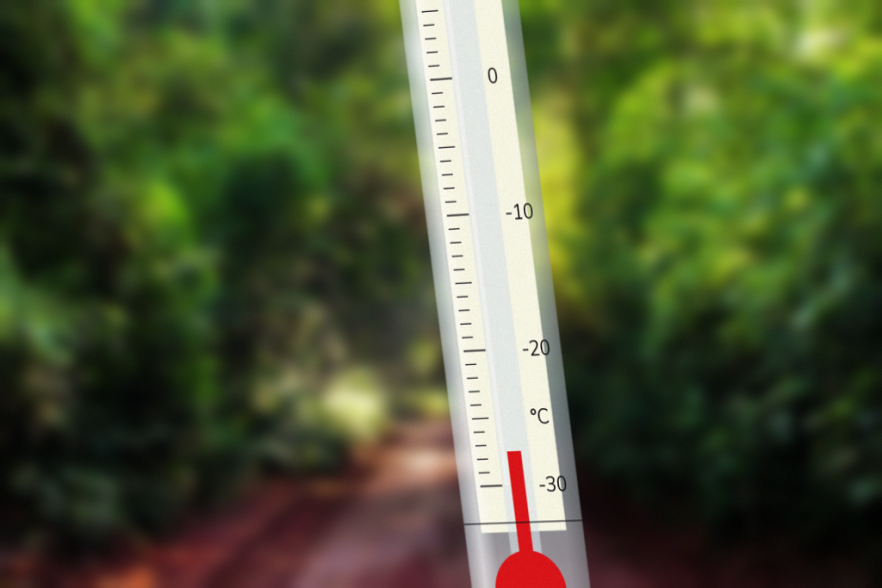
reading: -27.5°C
